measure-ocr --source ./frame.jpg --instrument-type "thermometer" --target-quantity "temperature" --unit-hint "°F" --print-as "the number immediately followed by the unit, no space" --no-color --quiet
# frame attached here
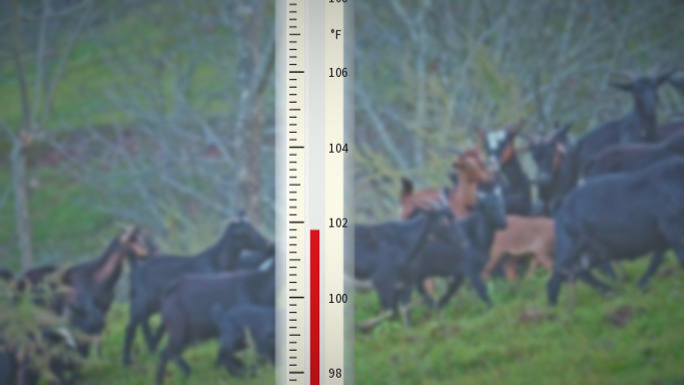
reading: 101.8°F
